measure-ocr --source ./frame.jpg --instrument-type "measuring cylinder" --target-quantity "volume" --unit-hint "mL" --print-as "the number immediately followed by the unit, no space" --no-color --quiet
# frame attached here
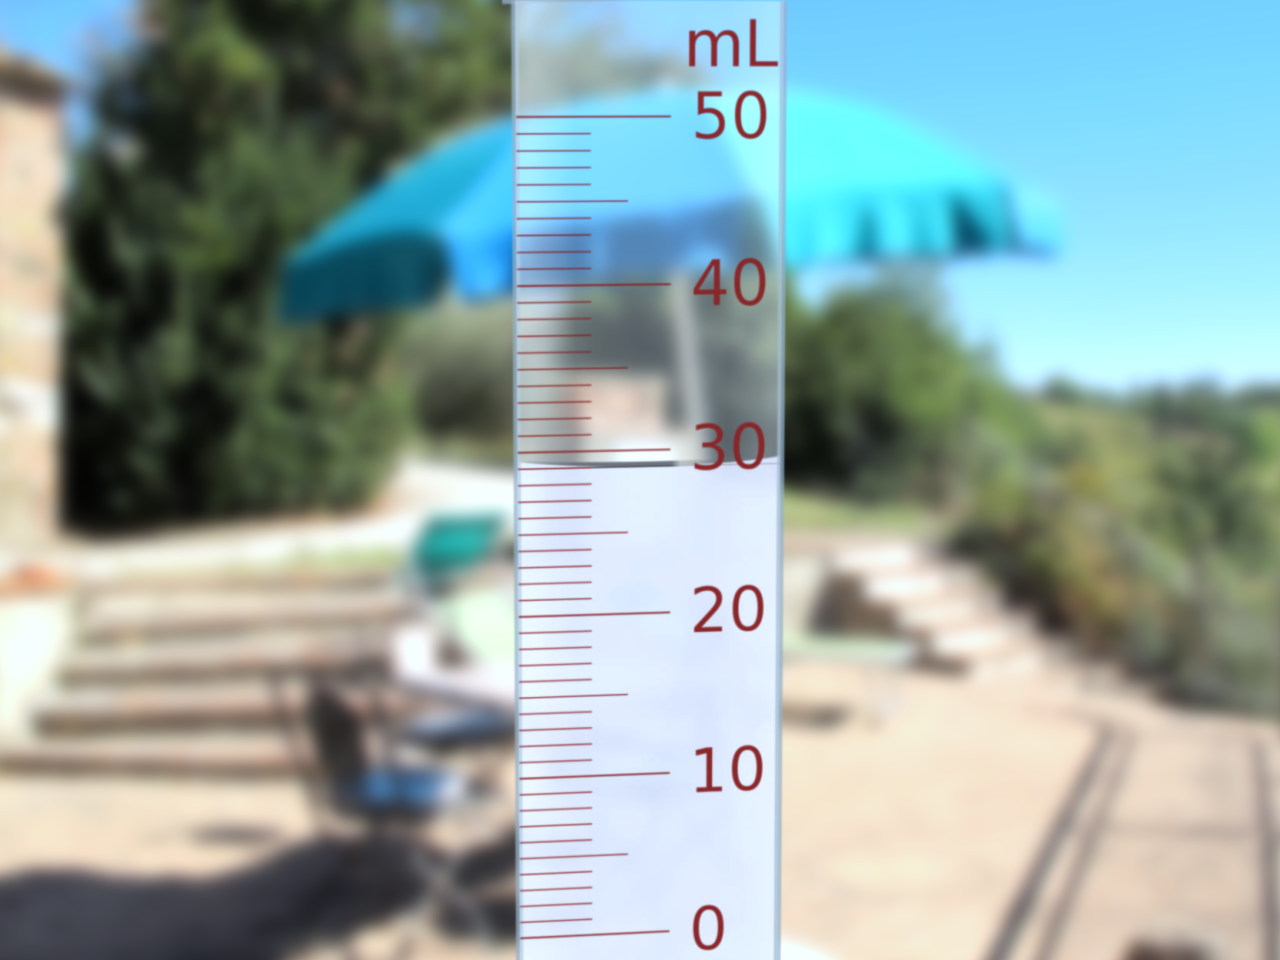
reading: 29mL
